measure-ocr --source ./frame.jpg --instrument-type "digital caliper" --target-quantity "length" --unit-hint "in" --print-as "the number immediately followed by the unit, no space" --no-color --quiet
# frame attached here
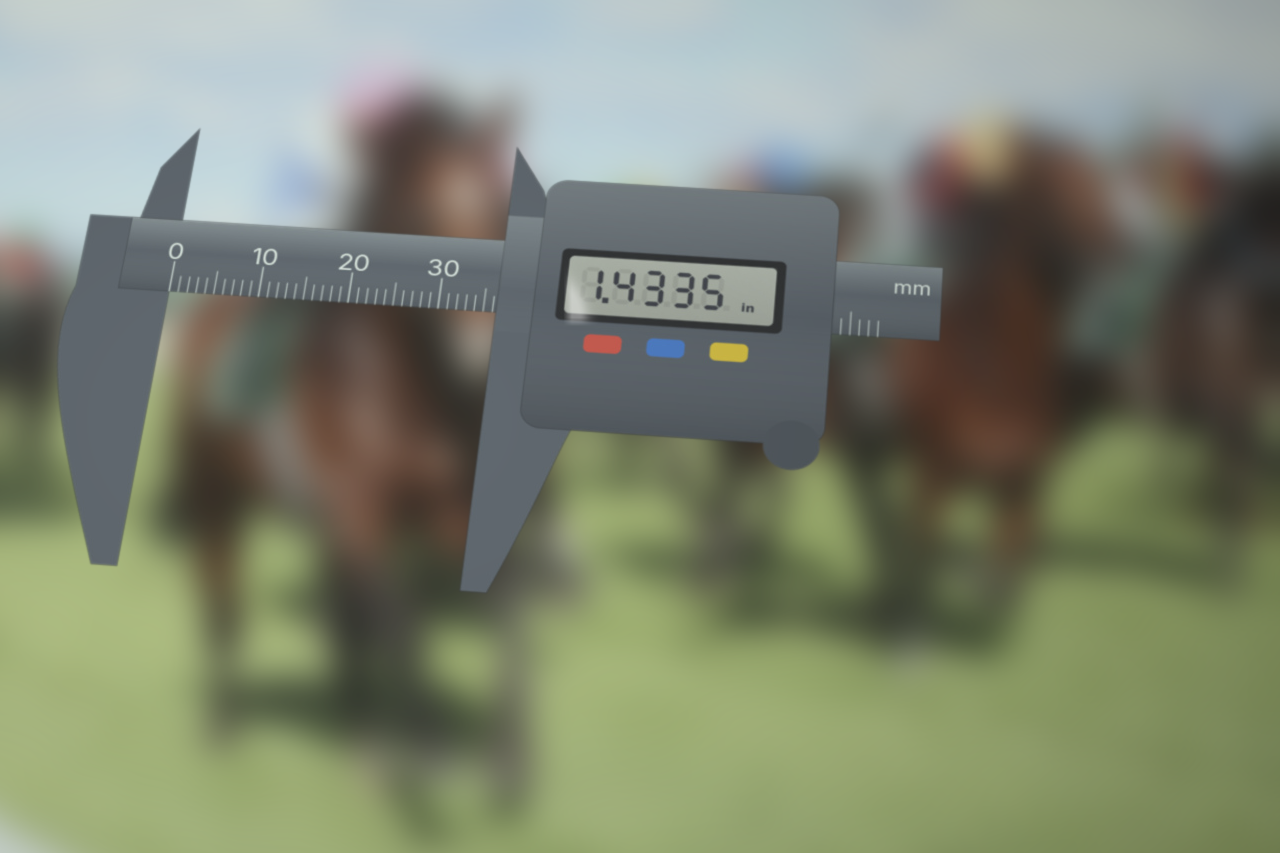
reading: 1.4335in
